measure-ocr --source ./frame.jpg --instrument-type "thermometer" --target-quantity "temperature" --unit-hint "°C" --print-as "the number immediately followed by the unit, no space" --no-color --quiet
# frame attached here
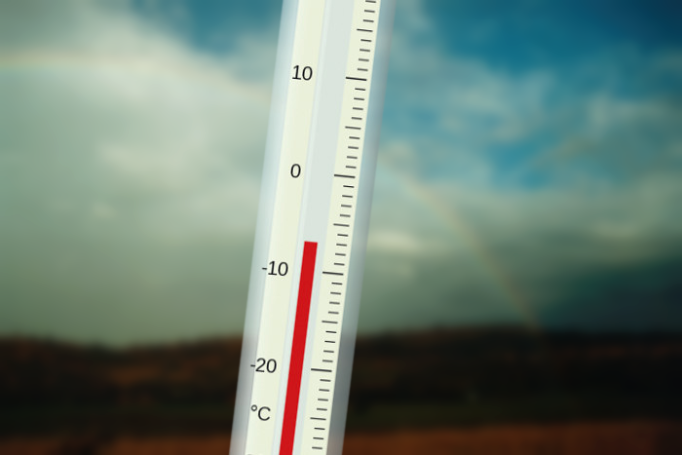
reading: -7°C
